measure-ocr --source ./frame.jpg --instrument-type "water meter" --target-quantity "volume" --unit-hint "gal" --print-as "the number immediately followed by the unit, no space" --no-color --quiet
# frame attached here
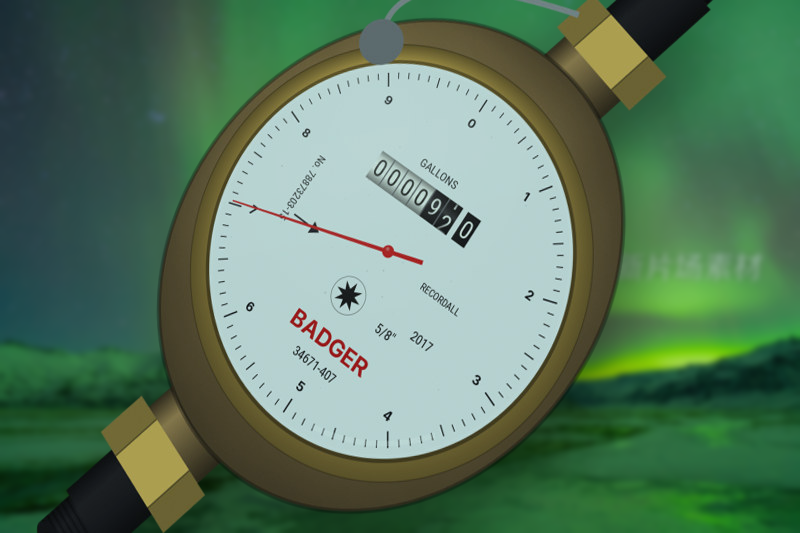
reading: 917.0gal
